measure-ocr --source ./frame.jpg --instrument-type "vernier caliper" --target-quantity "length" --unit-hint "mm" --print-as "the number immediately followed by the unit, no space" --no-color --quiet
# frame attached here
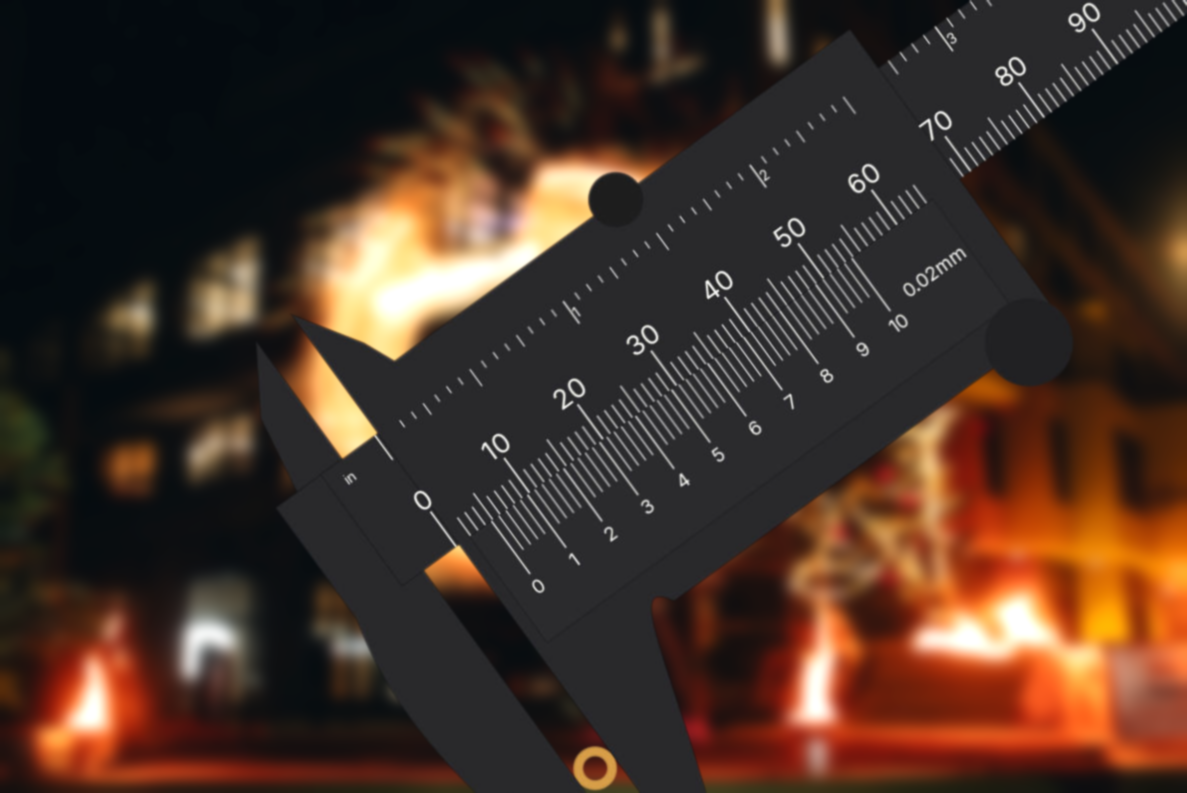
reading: 4.8mm
